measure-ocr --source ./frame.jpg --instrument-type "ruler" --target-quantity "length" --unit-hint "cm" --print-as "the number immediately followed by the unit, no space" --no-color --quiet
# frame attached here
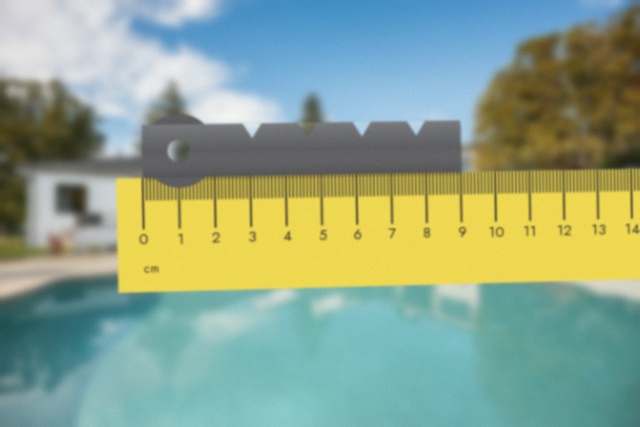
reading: 9cm
